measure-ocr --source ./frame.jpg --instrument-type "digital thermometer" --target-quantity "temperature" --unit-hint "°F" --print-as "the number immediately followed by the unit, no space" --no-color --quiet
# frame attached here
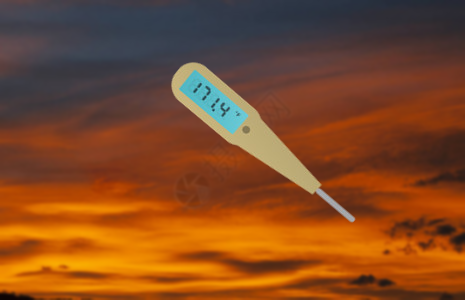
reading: 171.4°F
